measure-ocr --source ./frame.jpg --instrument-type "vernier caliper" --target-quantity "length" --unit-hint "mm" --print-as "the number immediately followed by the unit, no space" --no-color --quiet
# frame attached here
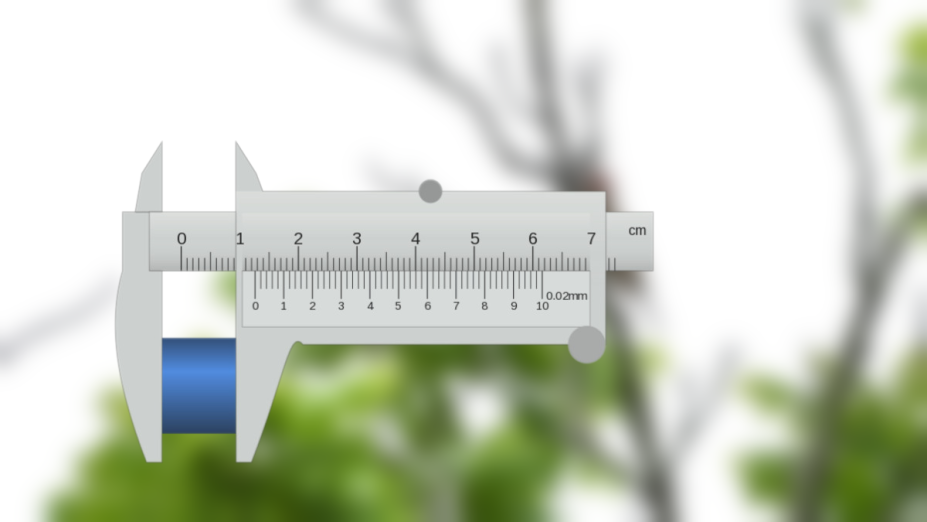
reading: 12.6mm
